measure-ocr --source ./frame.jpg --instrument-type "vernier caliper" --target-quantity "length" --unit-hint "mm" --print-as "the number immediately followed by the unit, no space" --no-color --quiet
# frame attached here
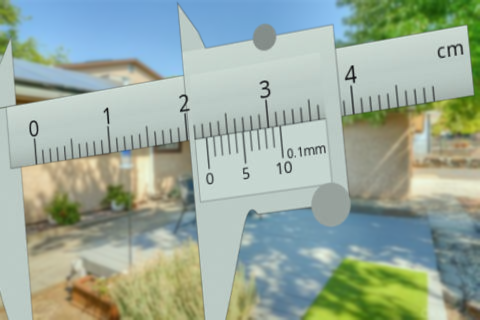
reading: 22.4mm
